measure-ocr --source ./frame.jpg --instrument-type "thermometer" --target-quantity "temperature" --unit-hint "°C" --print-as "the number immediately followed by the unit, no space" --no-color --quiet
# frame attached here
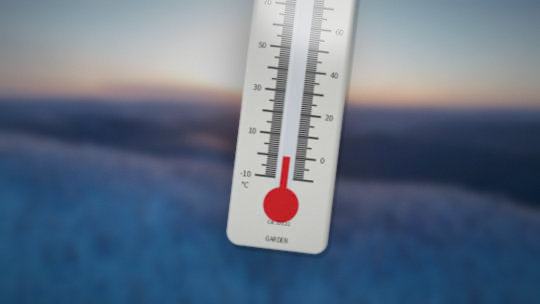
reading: 0°C
